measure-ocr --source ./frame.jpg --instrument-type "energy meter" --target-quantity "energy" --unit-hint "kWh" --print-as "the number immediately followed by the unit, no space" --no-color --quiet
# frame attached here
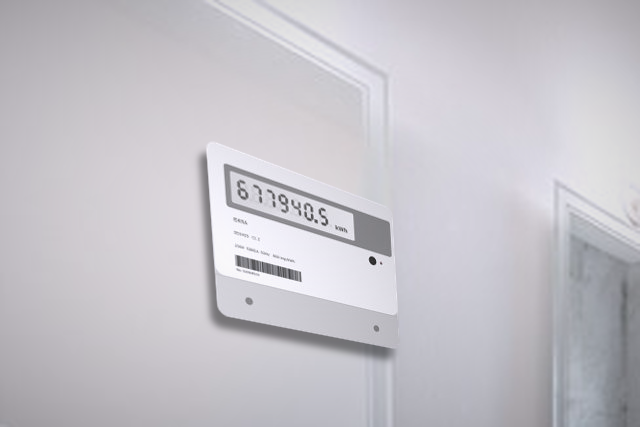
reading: 677940.5kWh
